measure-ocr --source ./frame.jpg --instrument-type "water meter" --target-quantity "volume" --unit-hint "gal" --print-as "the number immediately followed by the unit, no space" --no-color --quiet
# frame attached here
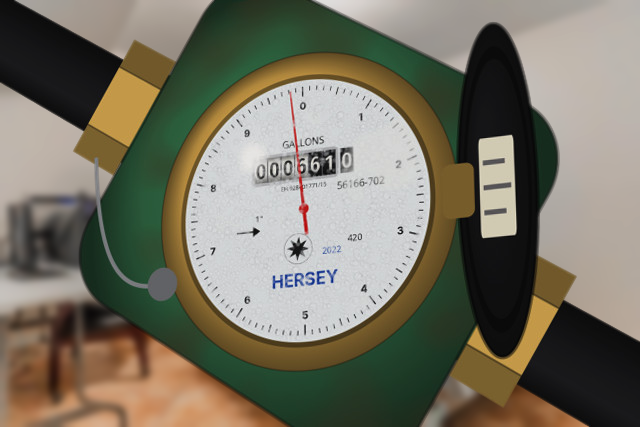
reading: 6609.8gal
